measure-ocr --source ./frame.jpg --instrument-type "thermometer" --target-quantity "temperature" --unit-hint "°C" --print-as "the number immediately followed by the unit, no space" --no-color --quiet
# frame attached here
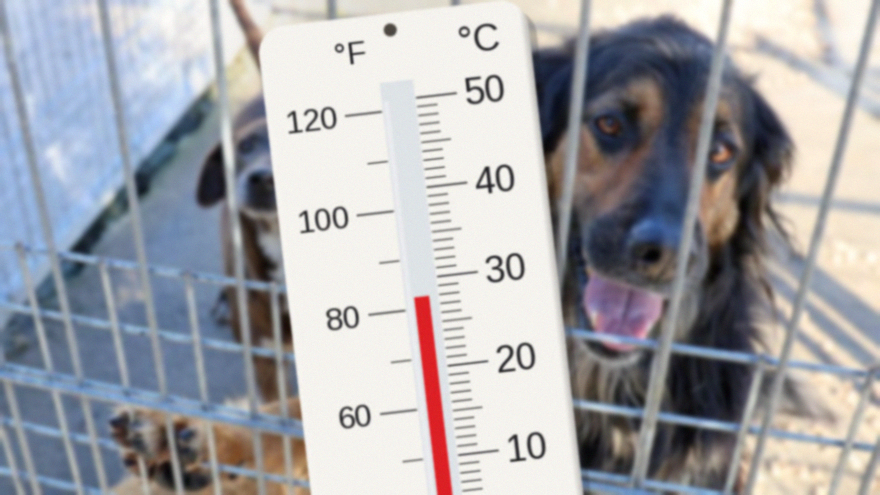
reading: 28°C
